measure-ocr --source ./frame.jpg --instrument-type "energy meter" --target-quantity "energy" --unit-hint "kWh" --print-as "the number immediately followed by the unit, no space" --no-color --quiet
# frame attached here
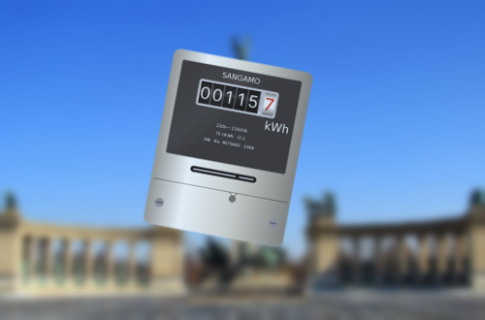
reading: 115.7kWh
